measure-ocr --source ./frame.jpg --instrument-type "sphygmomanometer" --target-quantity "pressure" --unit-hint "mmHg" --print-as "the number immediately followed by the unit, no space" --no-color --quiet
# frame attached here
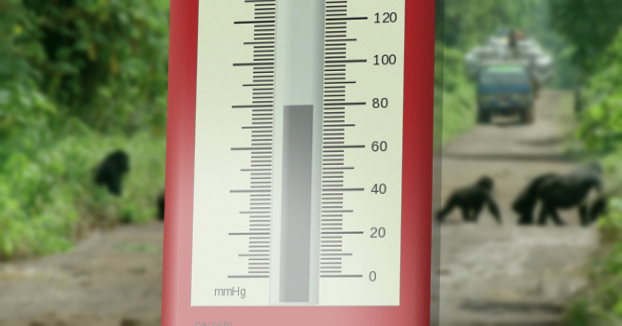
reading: 80mmHg
